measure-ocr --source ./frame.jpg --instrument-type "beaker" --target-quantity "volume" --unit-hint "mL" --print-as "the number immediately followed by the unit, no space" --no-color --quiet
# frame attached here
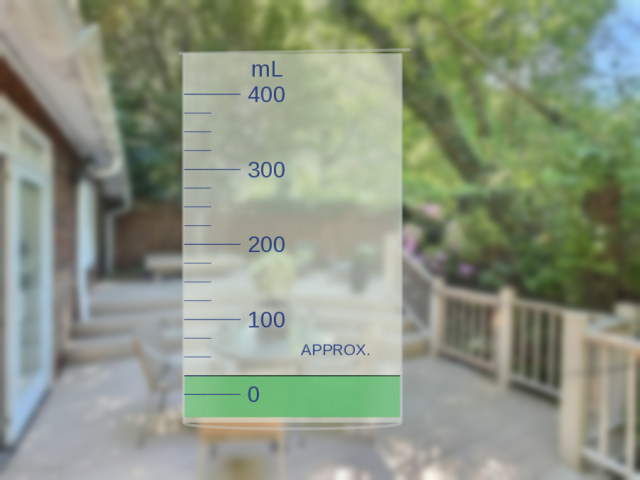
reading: 25mL
